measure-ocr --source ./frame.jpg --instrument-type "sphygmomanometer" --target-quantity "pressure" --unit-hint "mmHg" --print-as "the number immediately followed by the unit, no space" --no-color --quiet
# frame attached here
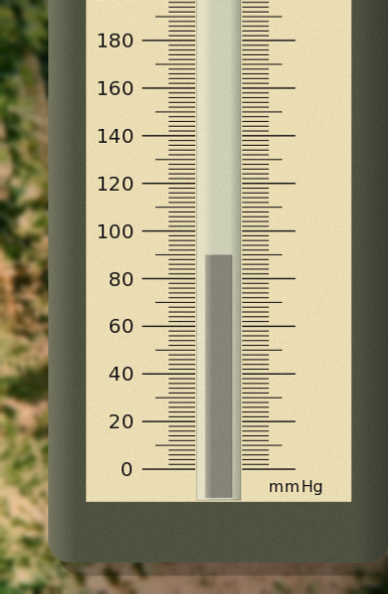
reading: 90mmHg
